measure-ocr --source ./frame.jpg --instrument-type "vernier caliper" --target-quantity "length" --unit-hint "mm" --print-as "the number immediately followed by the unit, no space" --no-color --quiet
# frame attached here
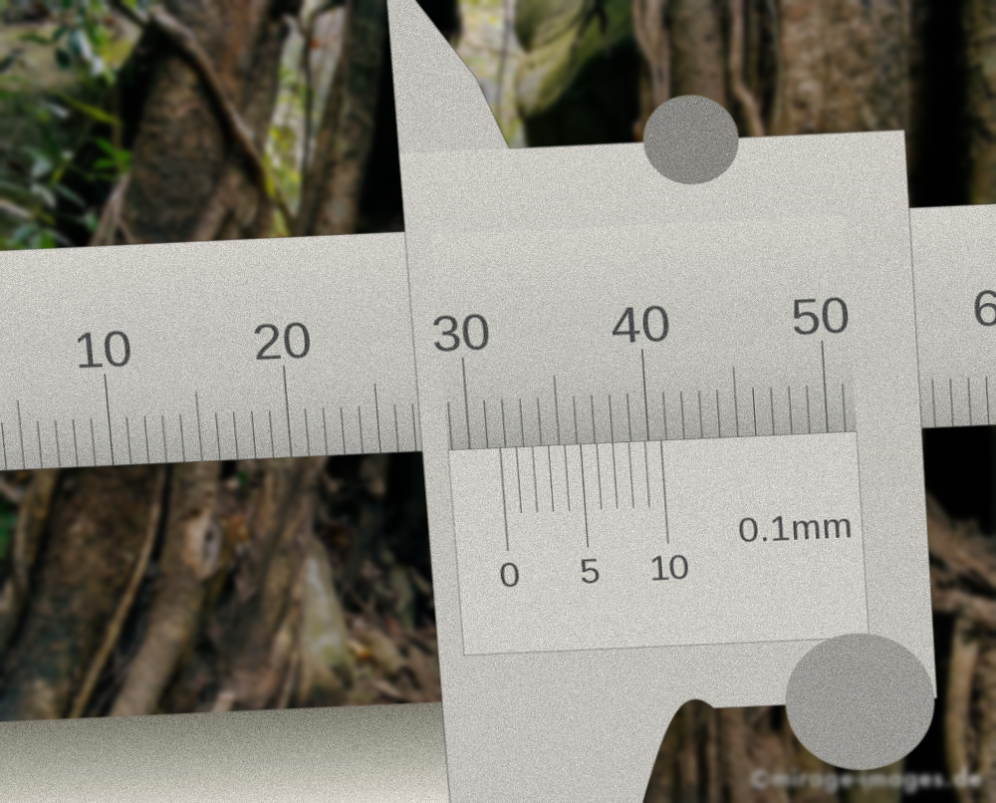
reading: 31.7mm
